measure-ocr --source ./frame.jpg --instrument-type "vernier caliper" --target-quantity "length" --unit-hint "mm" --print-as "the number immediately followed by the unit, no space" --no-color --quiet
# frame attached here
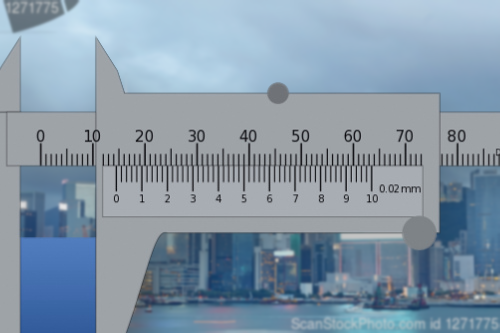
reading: 14.5mm
